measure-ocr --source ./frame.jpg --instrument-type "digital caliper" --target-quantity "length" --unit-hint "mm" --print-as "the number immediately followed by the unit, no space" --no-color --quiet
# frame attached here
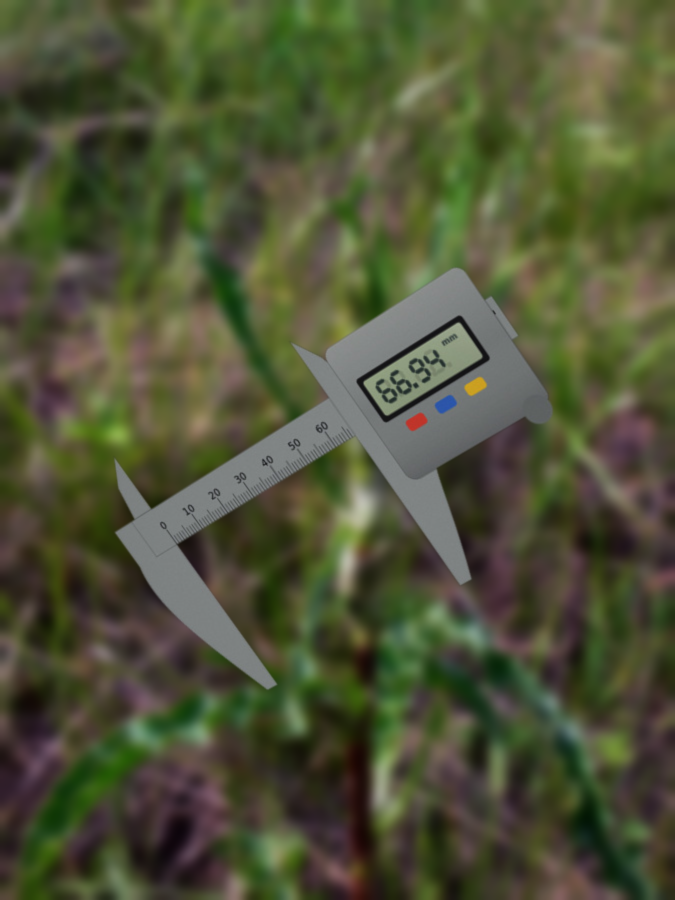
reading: 66.94mm
